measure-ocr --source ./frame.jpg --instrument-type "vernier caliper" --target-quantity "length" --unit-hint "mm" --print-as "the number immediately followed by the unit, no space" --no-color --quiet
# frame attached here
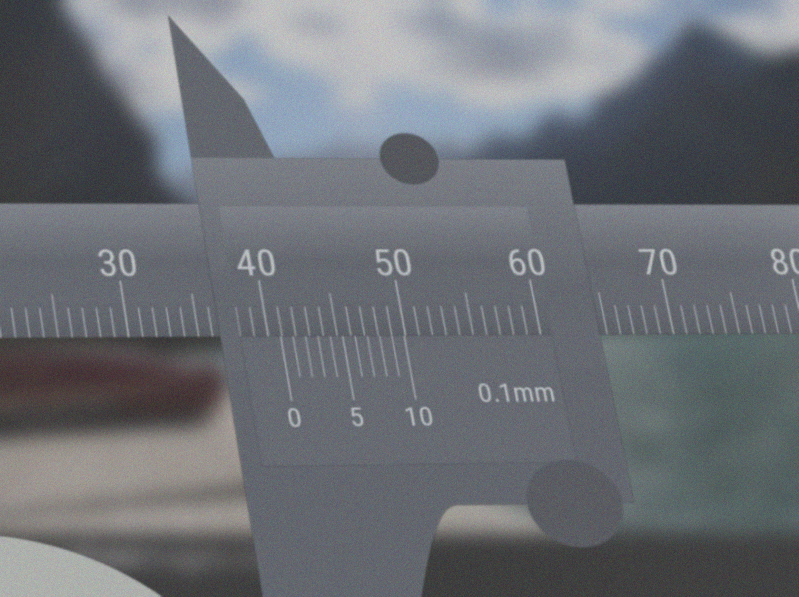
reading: 40.9mm
